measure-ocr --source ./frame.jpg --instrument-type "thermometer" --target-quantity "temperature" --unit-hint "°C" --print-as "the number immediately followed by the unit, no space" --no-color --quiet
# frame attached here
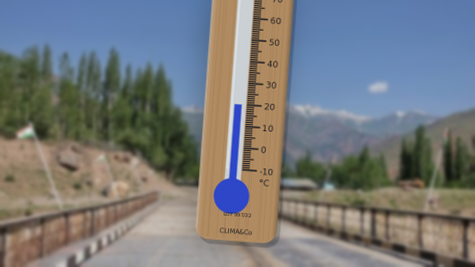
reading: 20°C
